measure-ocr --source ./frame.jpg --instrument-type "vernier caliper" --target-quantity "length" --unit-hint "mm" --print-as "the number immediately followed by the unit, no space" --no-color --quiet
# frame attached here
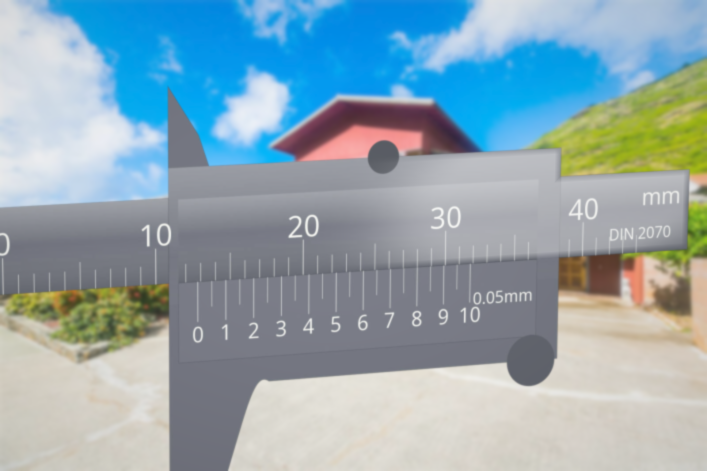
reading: 12.8mm
